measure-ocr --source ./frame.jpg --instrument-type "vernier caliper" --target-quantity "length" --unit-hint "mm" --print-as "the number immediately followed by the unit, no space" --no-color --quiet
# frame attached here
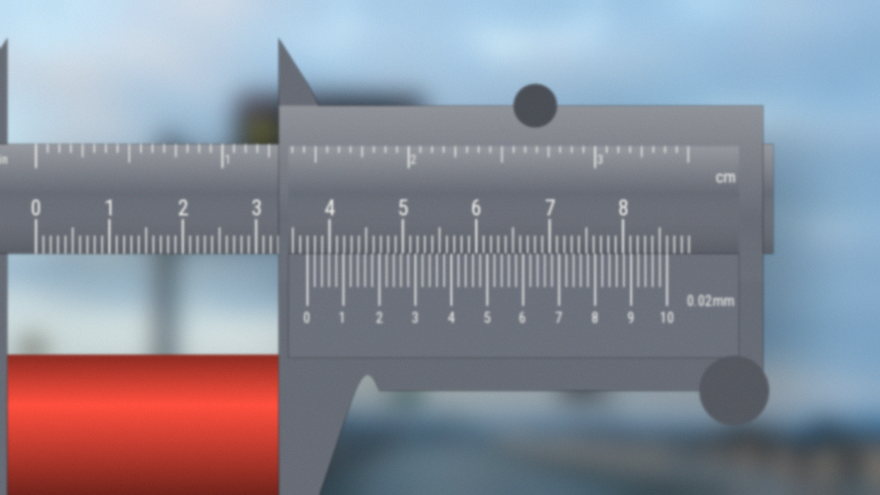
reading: 37.0mm
